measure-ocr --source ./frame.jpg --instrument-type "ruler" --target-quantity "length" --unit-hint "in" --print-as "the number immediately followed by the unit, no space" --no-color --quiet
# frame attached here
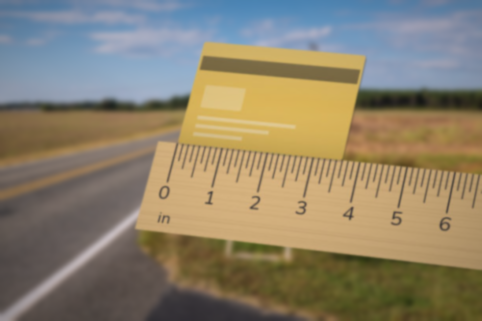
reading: 3.625in
